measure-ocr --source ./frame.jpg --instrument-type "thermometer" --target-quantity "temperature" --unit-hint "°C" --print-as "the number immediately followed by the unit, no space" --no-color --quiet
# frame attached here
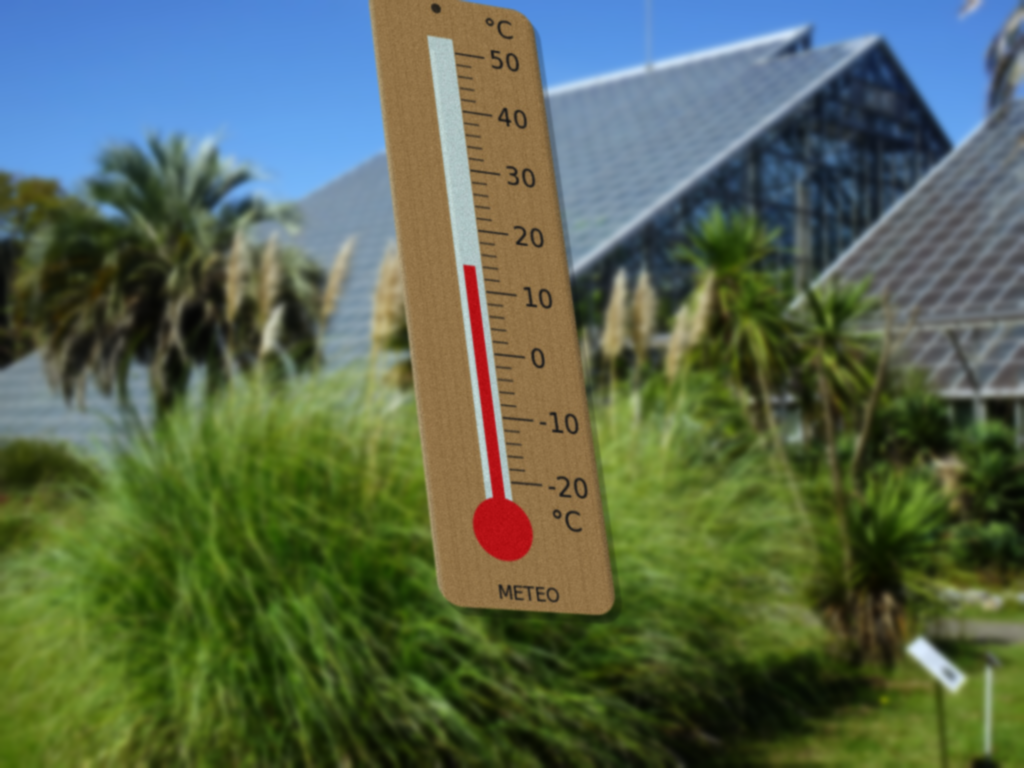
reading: 14°C
